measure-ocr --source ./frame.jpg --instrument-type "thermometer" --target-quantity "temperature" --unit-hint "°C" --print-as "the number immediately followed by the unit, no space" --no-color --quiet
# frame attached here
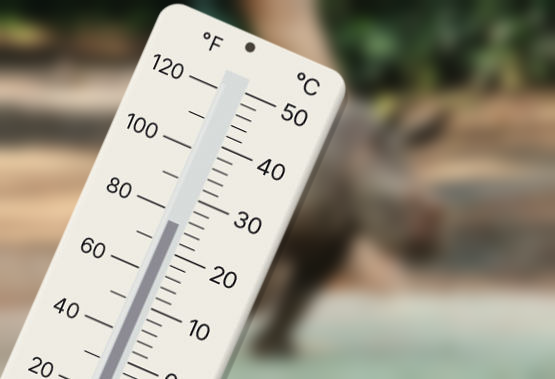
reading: 25°C
